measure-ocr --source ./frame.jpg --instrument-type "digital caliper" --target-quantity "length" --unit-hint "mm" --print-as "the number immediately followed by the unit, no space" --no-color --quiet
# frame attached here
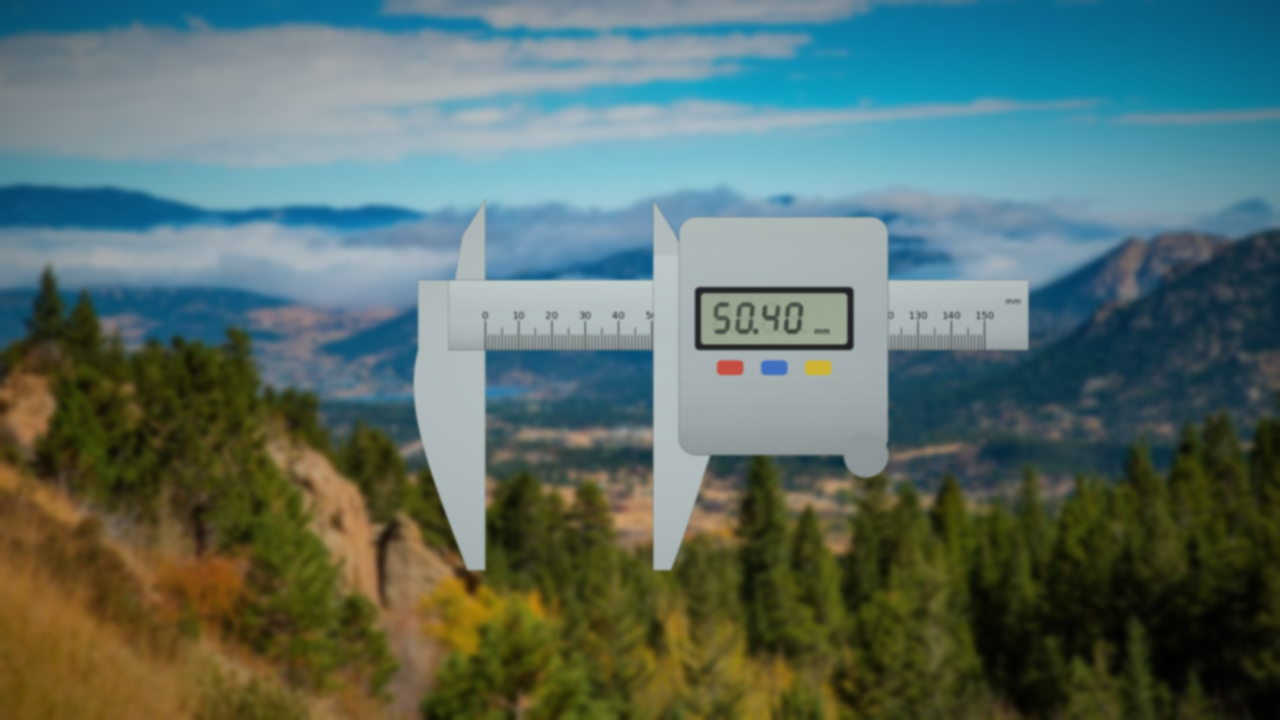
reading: 50.40mm
